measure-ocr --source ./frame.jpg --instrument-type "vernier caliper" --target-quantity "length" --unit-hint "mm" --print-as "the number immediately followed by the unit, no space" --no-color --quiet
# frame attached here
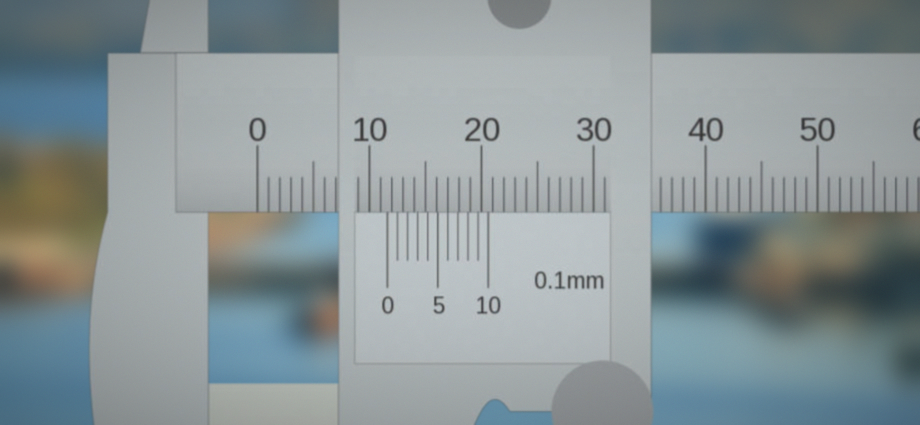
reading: 11.6mm
